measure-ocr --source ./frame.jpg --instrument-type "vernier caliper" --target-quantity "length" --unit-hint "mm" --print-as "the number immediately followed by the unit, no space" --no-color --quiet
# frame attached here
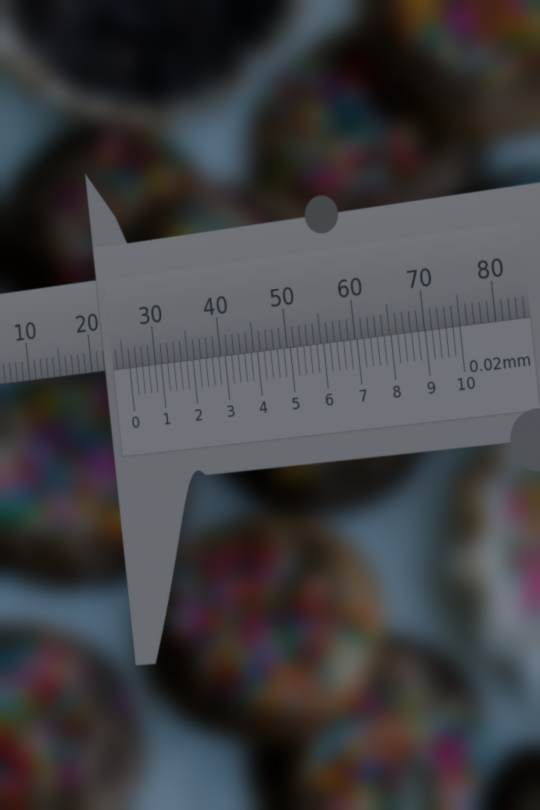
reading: 26.0mm
